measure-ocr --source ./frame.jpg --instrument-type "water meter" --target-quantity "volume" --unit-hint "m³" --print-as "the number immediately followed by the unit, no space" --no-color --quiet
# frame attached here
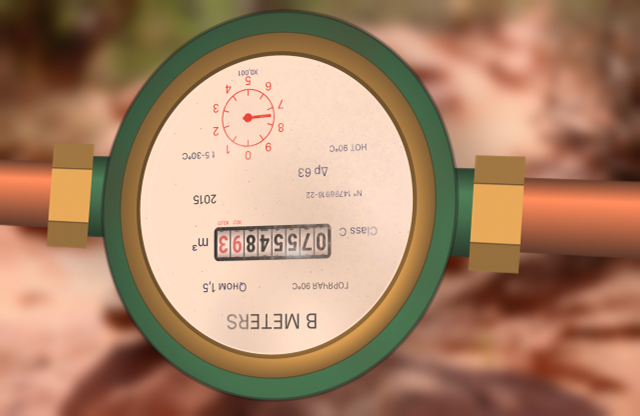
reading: 75548.937m³
